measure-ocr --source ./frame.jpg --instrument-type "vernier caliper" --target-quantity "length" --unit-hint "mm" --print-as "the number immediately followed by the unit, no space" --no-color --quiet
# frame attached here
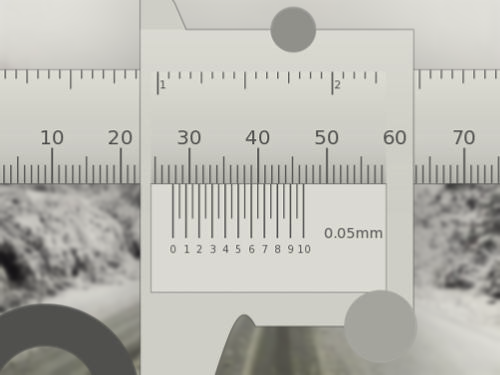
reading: 27.6mm
